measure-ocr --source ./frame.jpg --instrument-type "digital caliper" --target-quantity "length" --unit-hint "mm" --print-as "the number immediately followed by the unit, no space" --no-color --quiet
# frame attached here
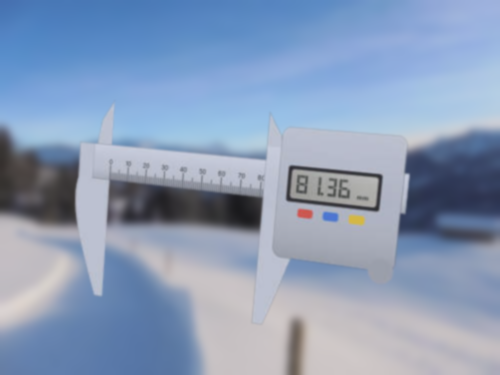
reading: 81.36mm
